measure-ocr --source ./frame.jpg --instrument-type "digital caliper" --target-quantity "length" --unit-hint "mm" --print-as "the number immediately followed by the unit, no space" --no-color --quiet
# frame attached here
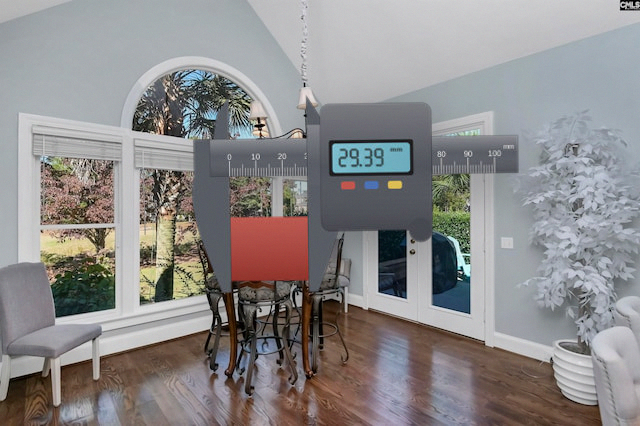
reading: 29.39mm
